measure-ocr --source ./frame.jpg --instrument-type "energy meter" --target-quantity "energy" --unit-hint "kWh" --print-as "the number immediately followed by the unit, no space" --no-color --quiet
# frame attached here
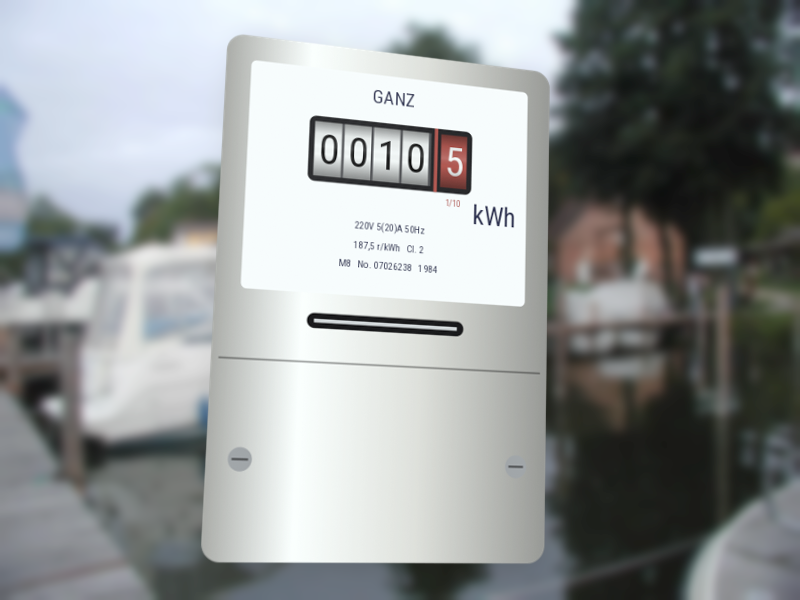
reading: 10.5kWh
